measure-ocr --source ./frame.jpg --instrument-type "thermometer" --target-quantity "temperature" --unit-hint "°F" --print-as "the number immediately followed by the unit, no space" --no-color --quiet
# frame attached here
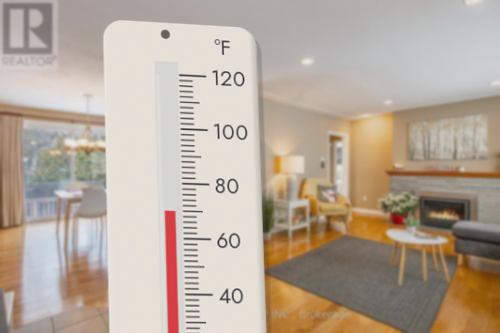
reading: 70°F
